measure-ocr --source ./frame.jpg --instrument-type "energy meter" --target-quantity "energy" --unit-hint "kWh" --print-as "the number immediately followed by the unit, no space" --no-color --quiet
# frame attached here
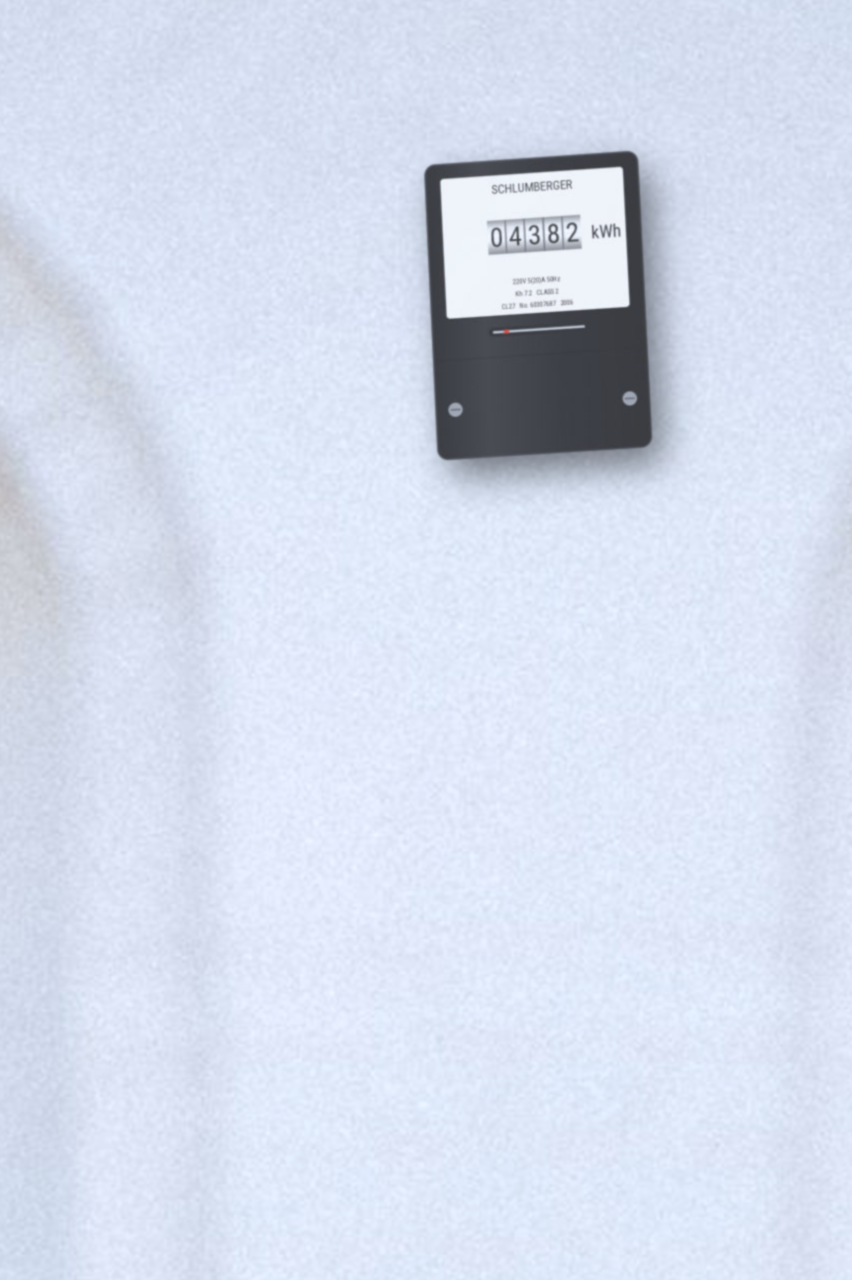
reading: 4382kWh
